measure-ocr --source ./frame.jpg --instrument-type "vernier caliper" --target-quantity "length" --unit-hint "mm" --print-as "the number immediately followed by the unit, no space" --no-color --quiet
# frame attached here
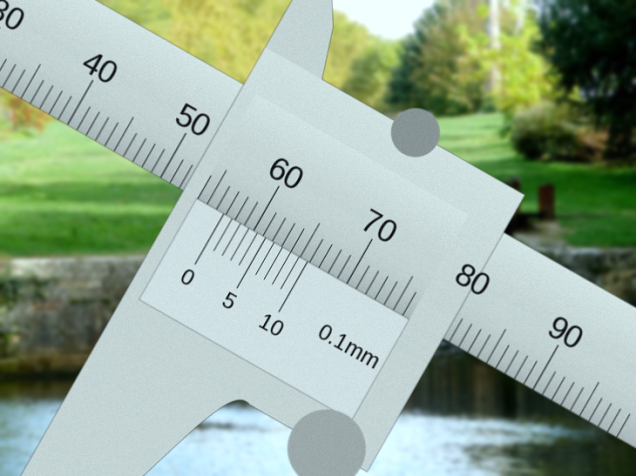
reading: 56.8mm
